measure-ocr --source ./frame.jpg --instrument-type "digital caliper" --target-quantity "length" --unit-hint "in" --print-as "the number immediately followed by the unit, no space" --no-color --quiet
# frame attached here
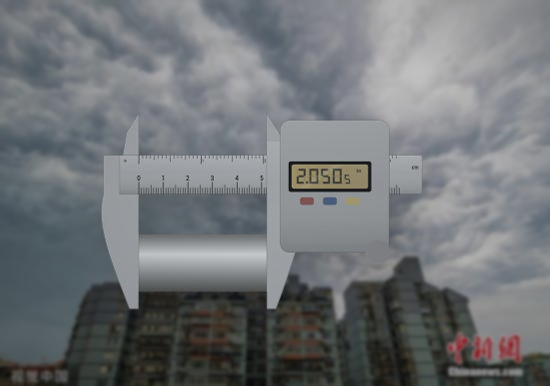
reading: 2.0505in
